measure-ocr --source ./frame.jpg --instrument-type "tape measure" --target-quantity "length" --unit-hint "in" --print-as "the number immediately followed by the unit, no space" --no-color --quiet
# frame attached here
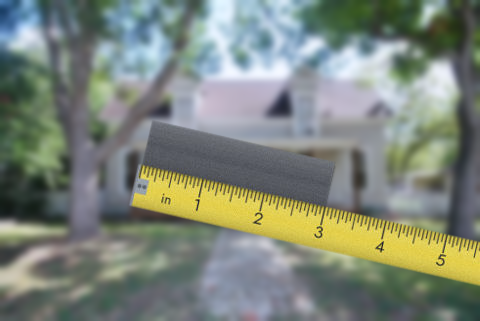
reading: 3in
